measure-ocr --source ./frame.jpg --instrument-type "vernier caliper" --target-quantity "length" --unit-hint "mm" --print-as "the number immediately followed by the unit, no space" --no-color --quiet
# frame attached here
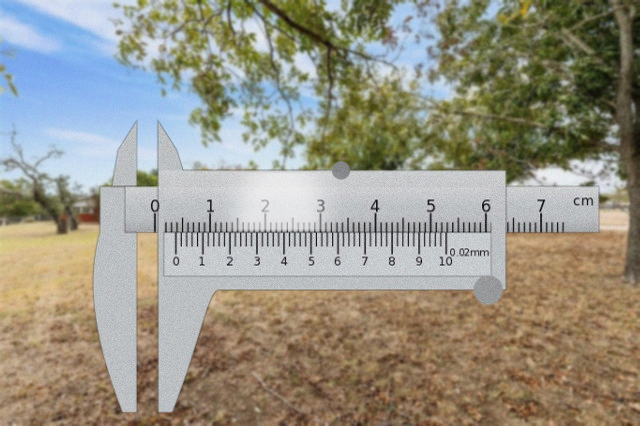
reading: 3.8mm
